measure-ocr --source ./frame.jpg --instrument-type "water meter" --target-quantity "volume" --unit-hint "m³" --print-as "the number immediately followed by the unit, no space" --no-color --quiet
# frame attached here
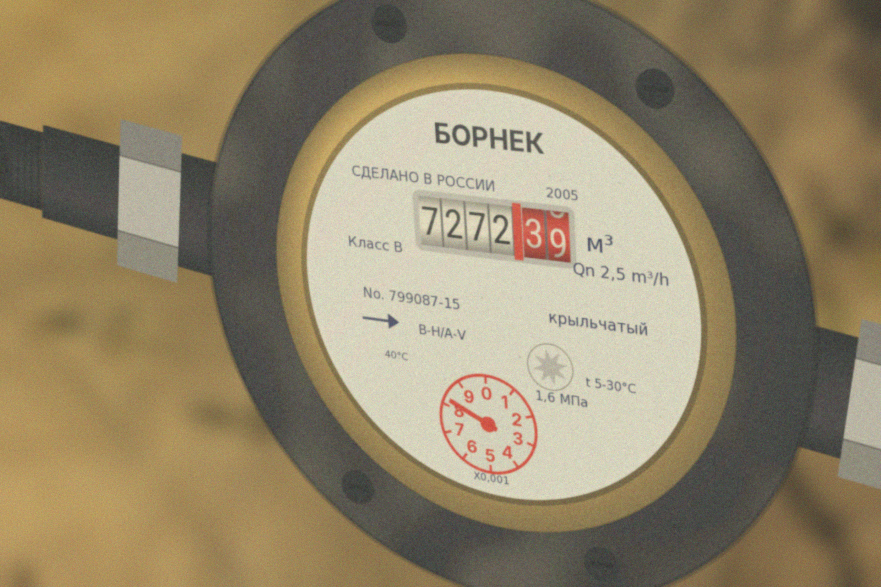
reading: 7272.388m³
